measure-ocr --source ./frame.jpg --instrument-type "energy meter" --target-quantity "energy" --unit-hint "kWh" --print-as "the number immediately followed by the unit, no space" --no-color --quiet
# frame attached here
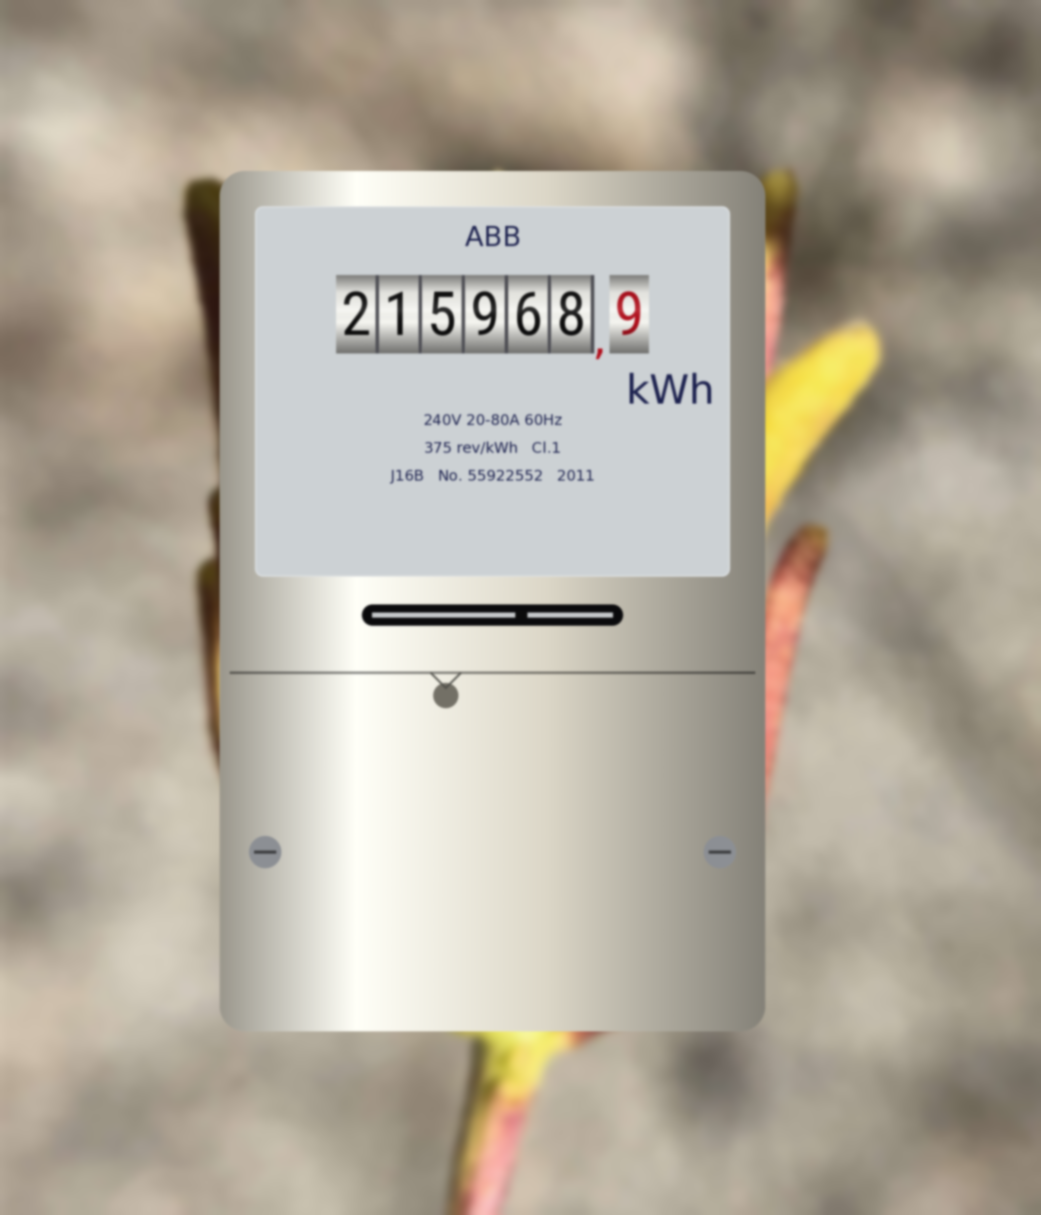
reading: 215968.9kWh
